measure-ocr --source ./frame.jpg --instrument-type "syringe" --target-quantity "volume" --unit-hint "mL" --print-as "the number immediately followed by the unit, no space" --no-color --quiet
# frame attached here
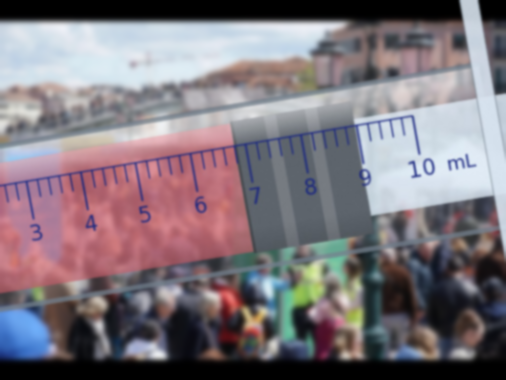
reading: 6.8mL
